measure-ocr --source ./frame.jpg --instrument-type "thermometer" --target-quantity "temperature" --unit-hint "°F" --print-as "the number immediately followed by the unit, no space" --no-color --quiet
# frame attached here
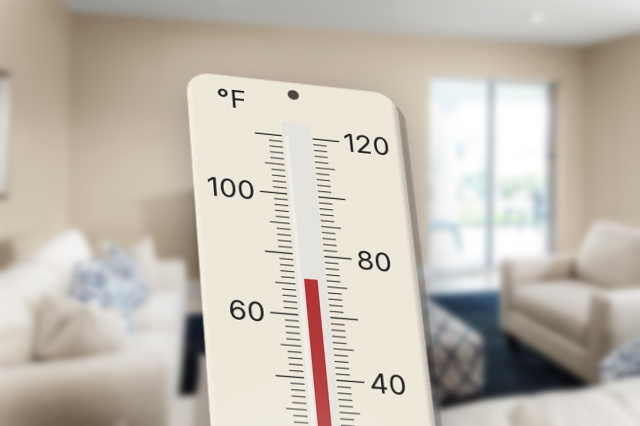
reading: 72°F
